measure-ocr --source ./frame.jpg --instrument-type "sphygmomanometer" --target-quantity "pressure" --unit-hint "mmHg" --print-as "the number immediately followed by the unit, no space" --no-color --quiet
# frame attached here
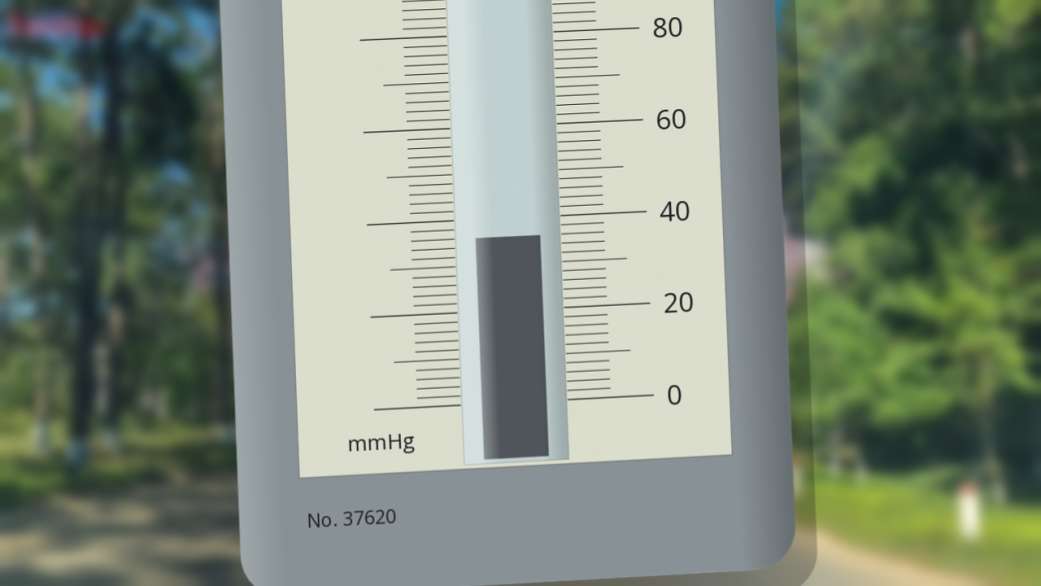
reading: 36mmHg
